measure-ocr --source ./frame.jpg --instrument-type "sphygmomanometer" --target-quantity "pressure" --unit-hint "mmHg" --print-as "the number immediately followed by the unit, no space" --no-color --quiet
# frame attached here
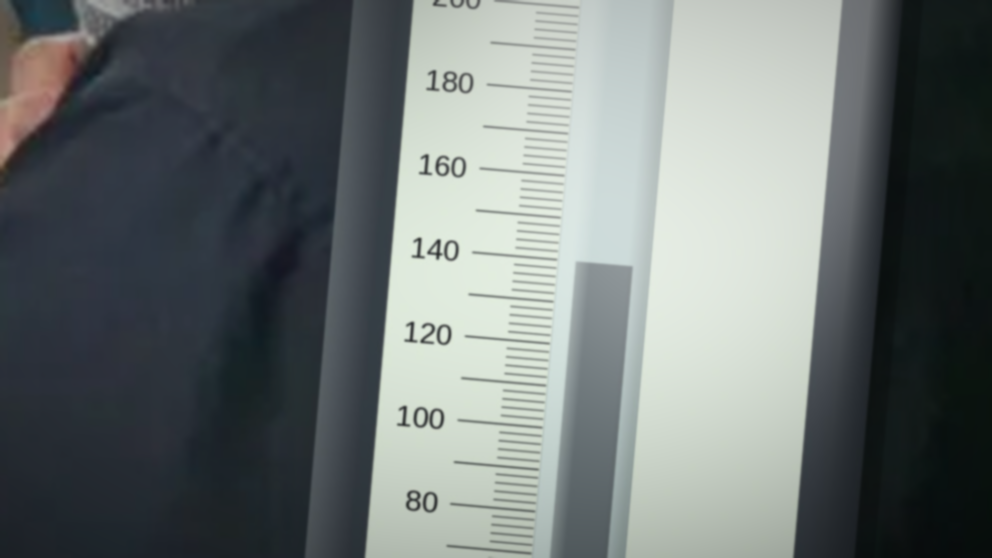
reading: 140mmHg
